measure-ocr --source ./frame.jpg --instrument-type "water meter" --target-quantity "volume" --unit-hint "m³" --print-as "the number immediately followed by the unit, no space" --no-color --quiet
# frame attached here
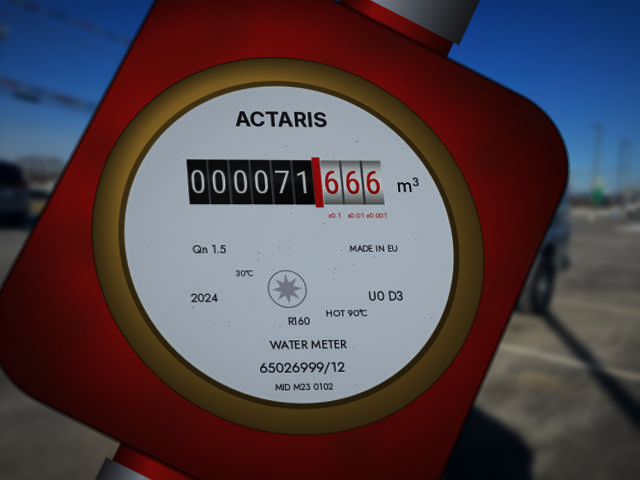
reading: 71.666m³
